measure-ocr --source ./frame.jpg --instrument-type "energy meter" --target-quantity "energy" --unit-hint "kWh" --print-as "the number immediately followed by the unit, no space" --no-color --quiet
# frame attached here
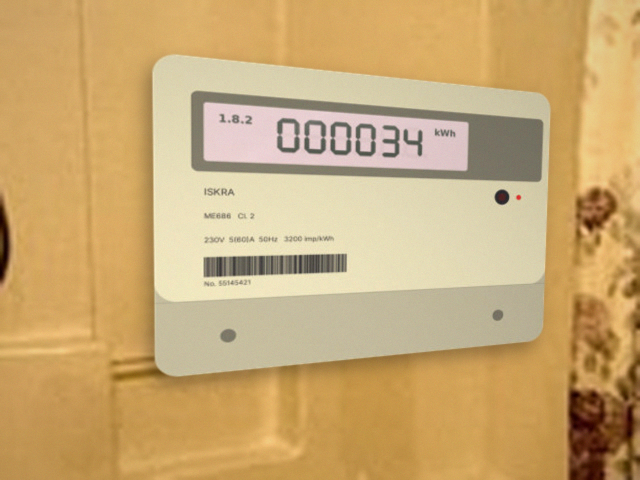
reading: 34kWh
